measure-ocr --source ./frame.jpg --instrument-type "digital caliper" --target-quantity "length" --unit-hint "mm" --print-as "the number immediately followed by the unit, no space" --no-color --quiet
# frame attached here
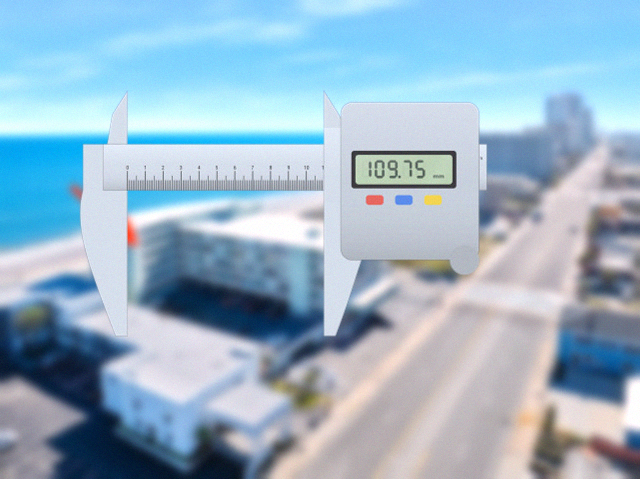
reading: 109.75mm
